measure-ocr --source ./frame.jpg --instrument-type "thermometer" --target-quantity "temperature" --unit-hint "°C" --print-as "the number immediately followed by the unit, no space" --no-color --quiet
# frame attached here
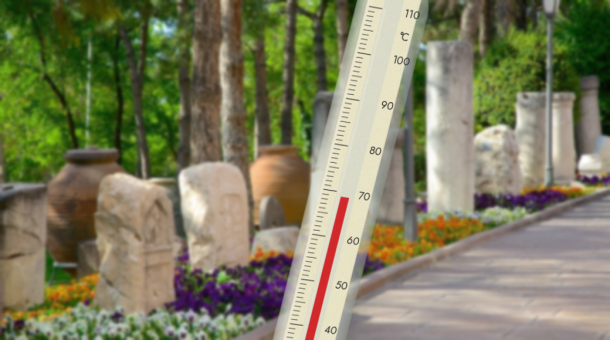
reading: 69°C
